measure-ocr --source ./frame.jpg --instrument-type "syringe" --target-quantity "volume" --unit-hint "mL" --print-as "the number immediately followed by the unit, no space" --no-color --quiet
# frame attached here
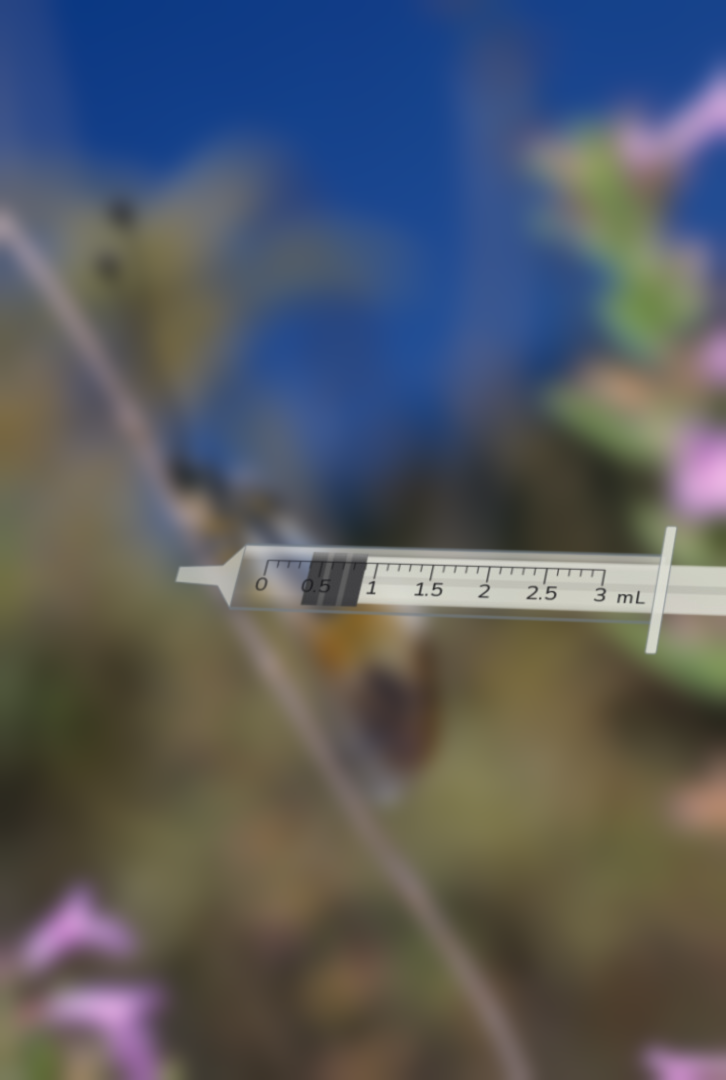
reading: 0.4mL
